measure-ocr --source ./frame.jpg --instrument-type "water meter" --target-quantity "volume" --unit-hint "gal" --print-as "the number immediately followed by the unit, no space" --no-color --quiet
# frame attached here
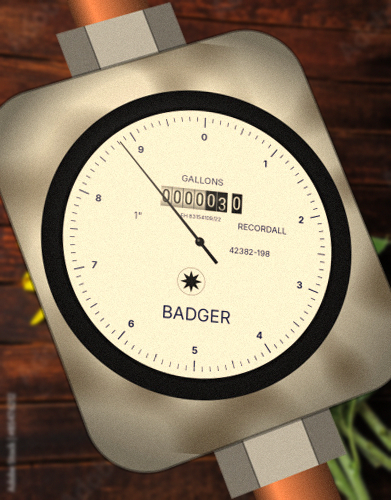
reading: 28.8gal
